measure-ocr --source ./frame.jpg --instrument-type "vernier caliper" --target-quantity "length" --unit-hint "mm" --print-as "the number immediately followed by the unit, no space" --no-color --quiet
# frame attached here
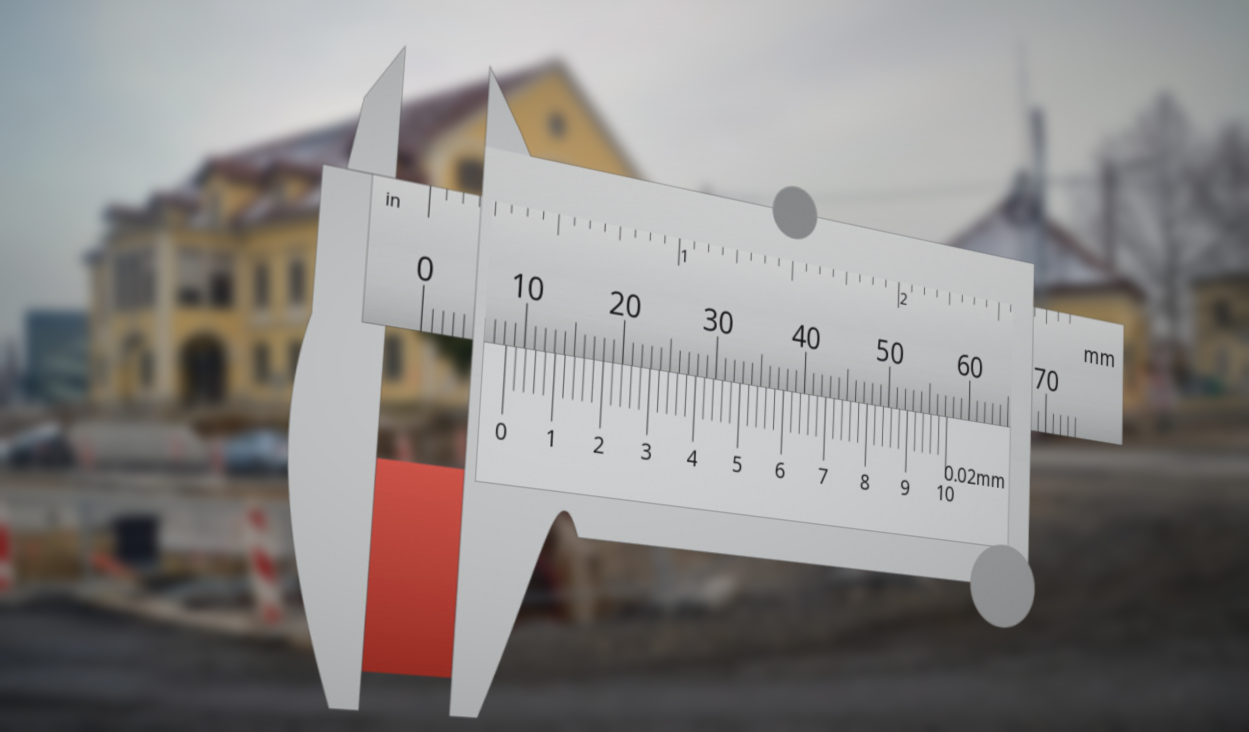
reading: 8.2mm
